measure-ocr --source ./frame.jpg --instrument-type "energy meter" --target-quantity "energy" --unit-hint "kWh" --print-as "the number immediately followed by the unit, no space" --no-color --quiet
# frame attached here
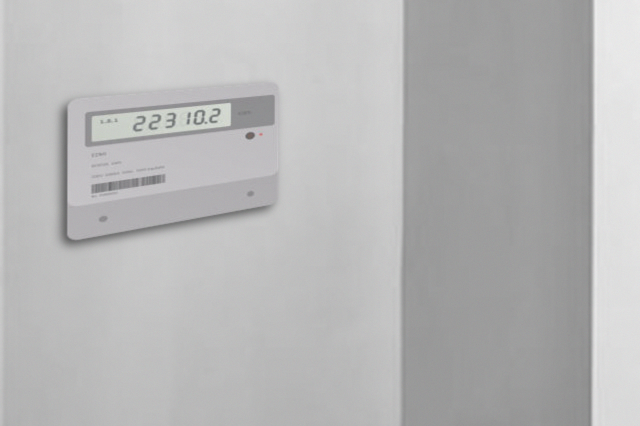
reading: 22310.2kWh
